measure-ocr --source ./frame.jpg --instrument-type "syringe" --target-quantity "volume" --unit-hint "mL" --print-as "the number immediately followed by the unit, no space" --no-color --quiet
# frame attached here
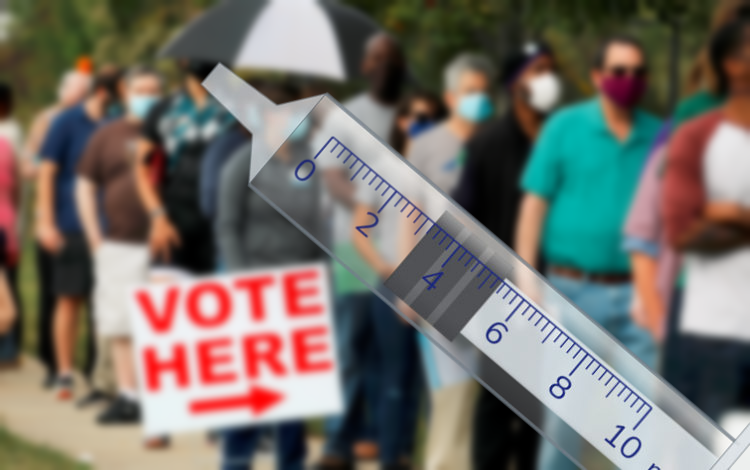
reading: 3.2mL
